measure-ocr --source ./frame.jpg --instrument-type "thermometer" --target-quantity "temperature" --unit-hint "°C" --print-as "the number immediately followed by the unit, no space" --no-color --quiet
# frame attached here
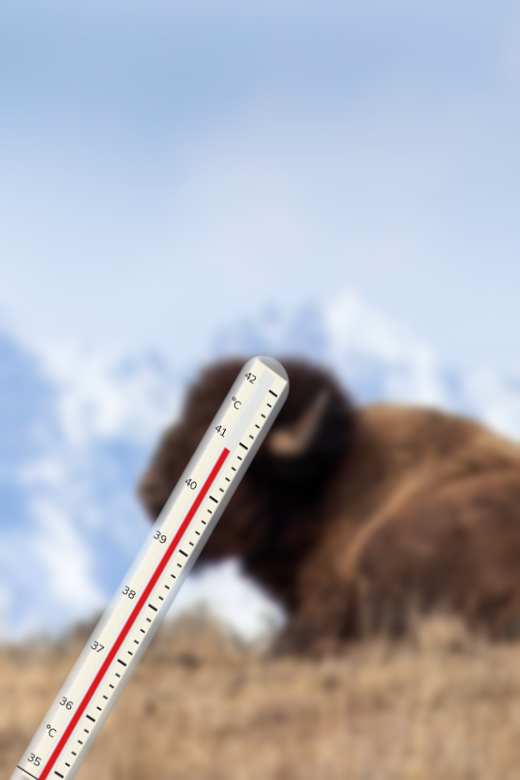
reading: 40.8°C
